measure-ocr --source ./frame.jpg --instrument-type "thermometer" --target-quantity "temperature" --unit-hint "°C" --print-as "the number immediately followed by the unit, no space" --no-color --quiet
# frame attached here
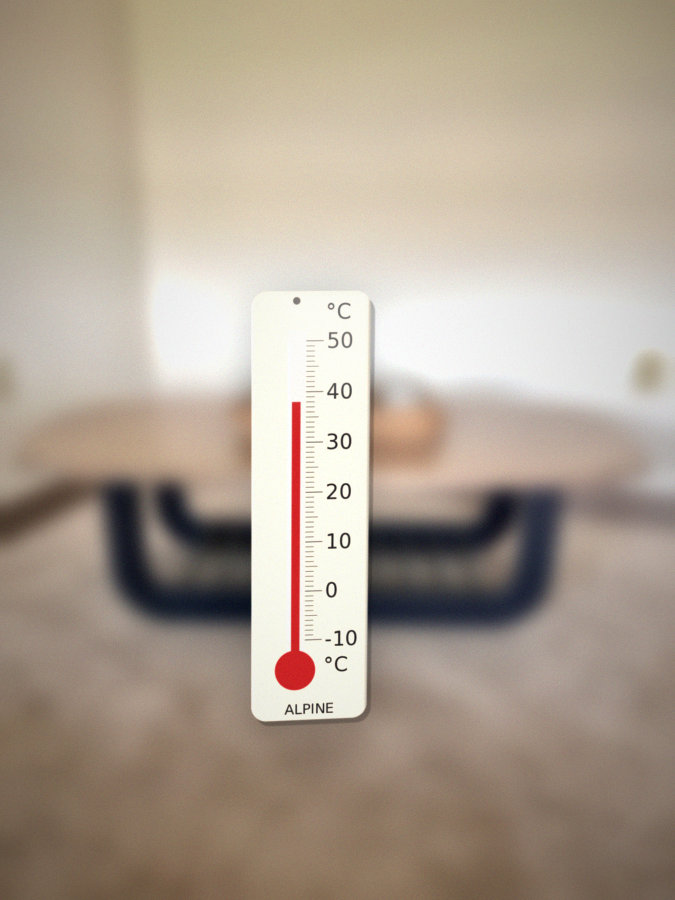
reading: 38°C
